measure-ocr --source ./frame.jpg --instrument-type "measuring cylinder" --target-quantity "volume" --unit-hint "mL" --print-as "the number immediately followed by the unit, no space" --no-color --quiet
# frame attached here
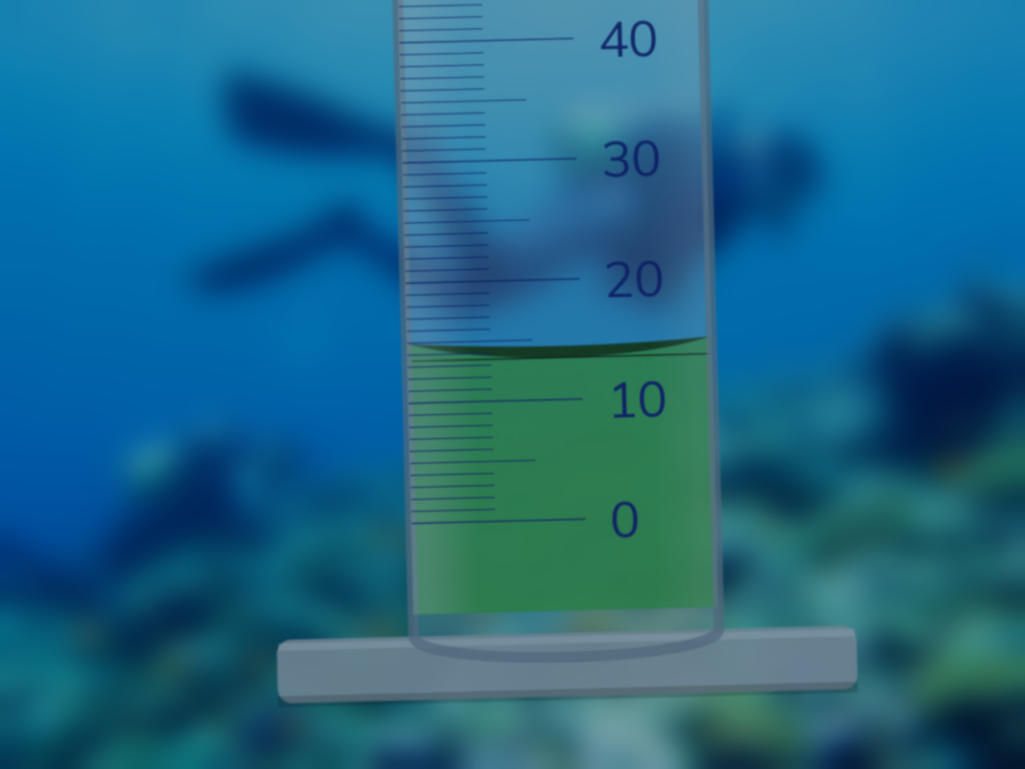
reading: 13.5mL
